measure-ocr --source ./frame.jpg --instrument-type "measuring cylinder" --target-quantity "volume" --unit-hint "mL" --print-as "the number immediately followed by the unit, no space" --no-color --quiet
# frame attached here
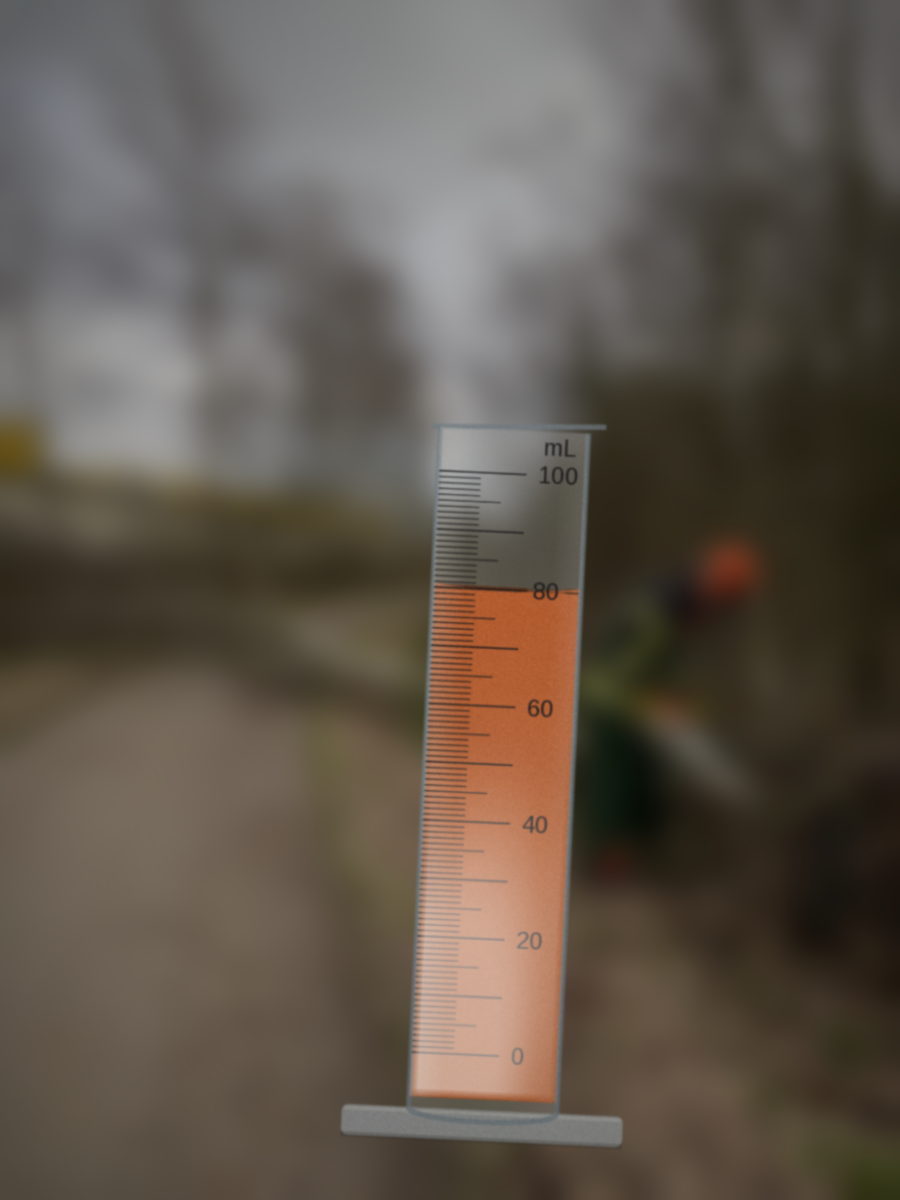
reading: 80mL
